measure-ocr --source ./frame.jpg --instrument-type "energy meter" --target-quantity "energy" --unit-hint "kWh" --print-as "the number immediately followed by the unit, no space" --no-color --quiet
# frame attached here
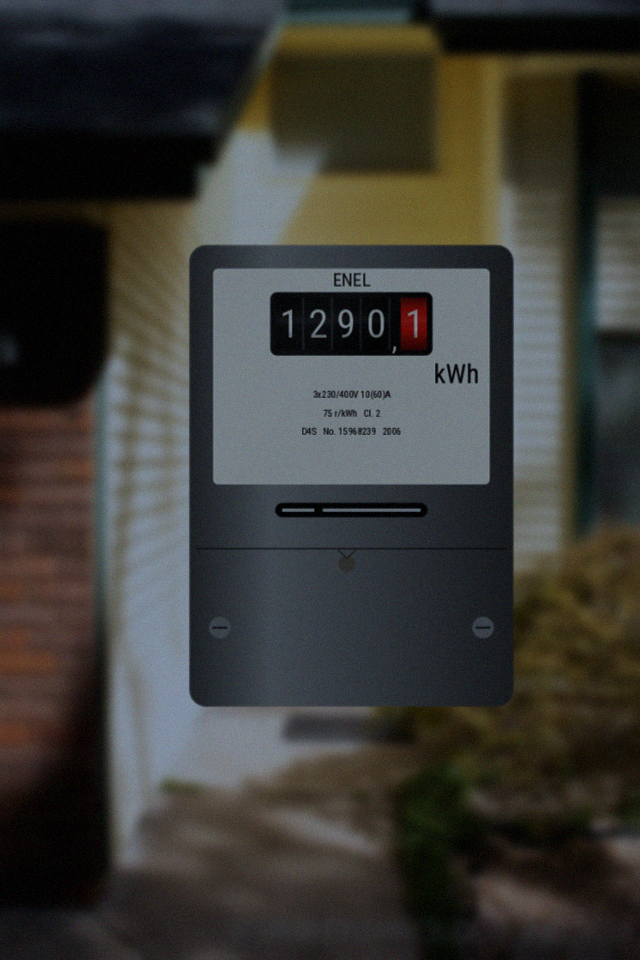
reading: 1290.1kWh
